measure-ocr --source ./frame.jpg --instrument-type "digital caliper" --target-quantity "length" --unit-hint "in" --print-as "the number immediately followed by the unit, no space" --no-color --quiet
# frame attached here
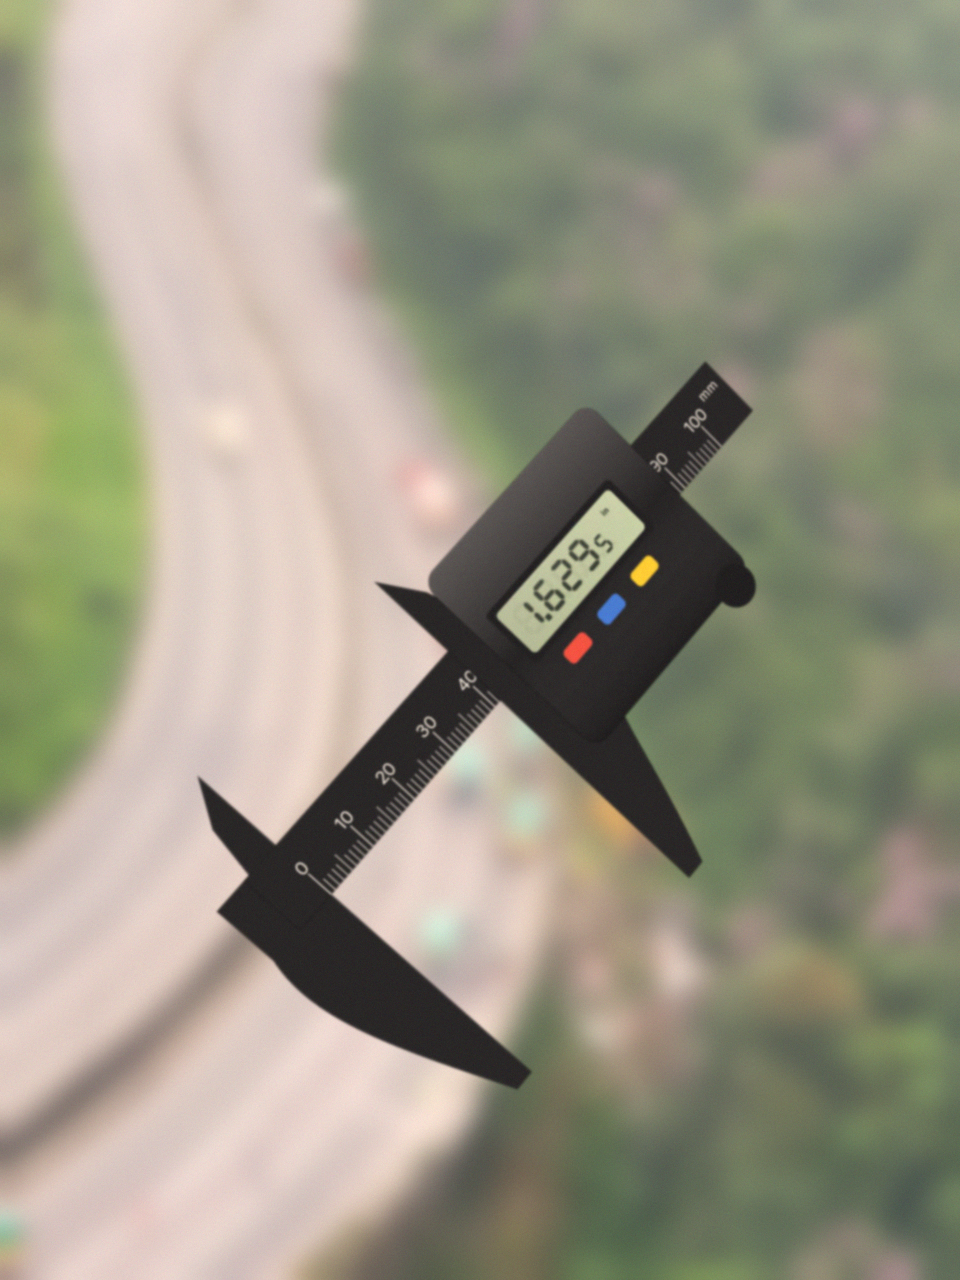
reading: 1.6295in
